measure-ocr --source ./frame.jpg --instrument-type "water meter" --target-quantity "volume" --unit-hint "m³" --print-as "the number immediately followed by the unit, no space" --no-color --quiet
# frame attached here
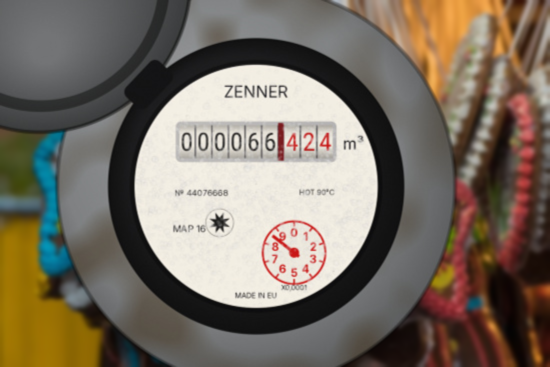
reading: 66.4248m³
